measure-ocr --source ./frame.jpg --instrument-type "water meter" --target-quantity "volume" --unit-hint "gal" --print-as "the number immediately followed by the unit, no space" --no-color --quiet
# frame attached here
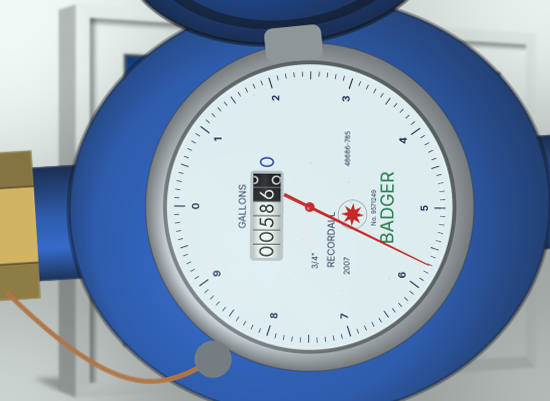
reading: 58685.7gal
